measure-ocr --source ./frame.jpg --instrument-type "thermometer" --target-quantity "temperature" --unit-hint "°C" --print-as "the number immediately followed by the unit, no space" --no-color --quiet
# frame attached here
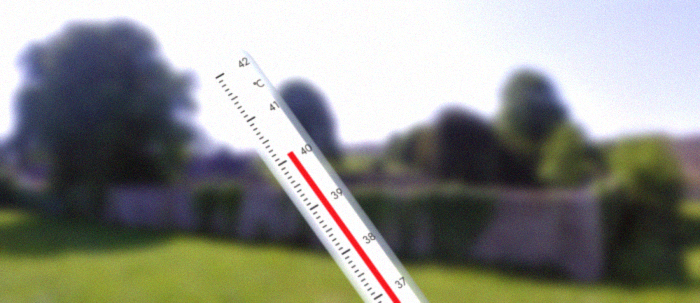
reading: 40.1°C
